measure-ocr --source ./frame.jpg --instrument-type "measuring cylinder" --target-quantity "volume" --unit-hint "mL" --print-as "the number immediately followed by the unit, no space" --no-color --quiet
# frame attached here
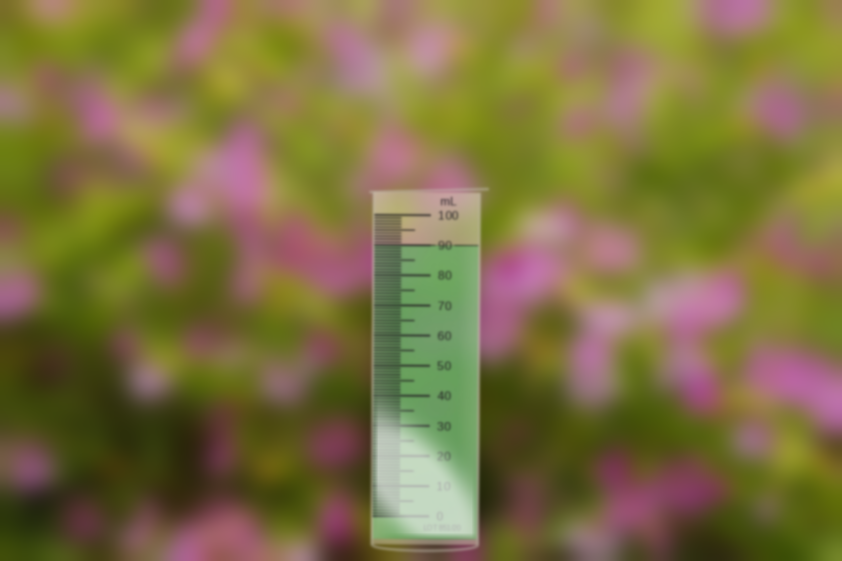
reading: 90mL
